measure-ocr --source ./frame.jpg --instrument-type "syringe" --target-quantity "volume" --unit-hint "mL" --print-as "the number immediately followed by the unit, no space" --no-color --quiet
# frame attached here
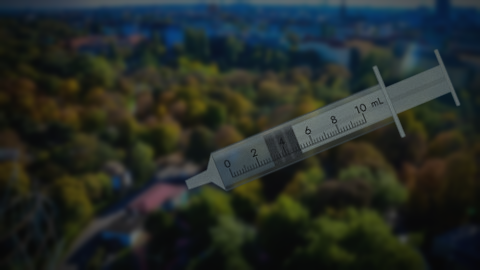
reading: 3mL
